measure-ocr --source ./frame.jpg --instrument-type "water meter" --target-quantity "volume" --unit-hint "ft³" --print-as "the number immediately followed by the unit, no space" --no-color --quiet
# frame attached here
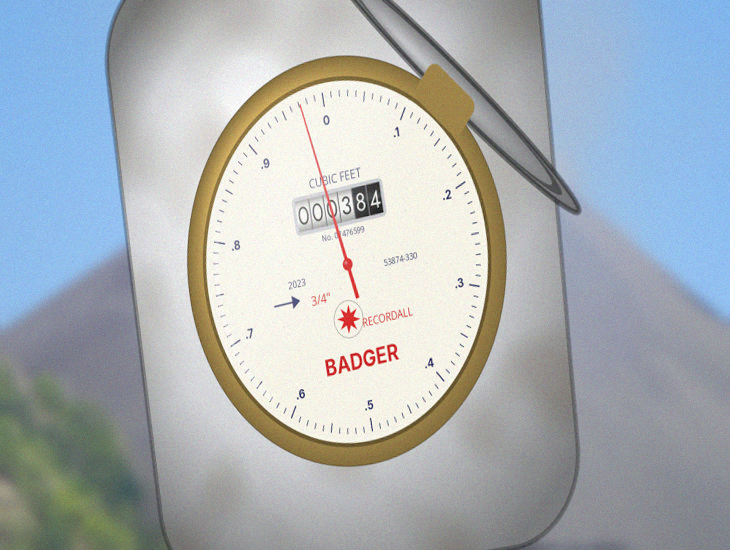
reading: 383.97ft³
